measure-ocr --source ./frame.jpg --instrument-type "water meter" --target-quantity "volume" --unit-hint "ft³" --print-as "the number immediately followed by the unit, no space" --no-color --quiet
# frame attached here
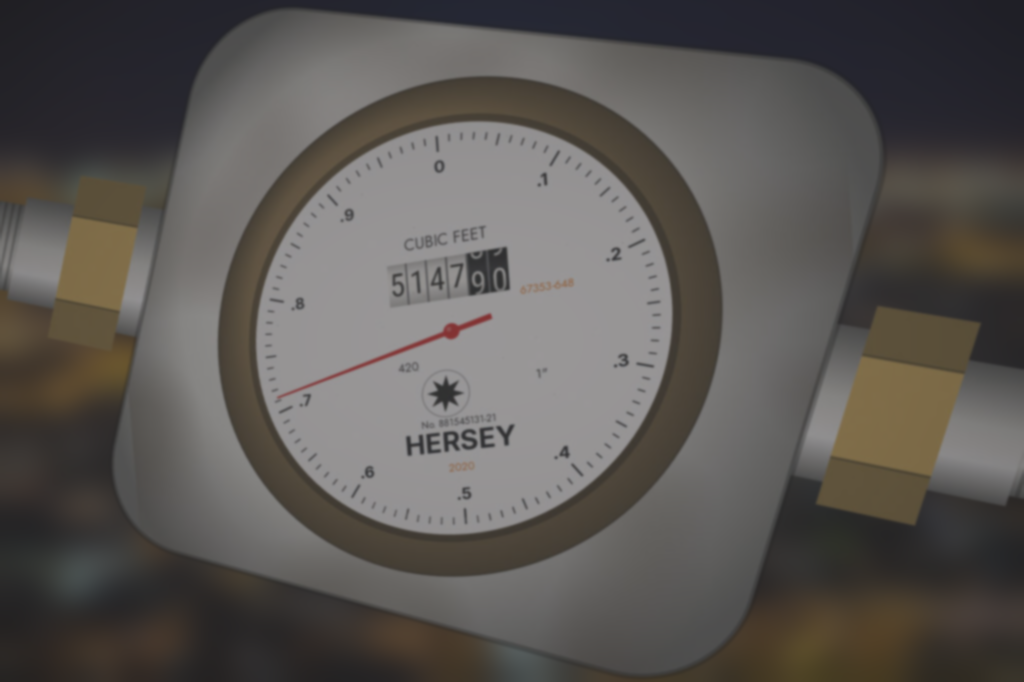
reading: 514789.71ft³
